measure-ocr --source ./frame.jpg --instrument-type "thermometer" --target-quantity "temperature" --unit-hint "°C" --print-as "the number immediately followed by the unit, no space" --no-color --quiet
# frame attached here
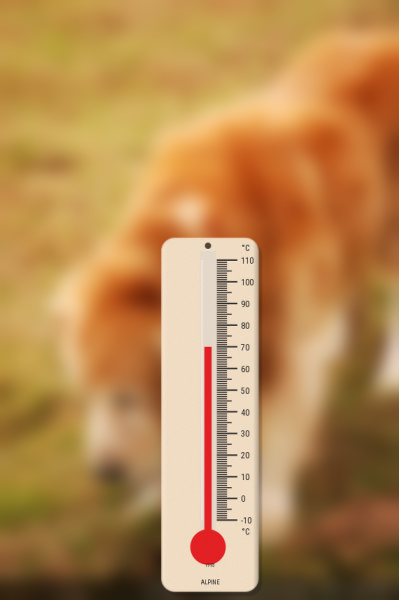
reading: 70°C
